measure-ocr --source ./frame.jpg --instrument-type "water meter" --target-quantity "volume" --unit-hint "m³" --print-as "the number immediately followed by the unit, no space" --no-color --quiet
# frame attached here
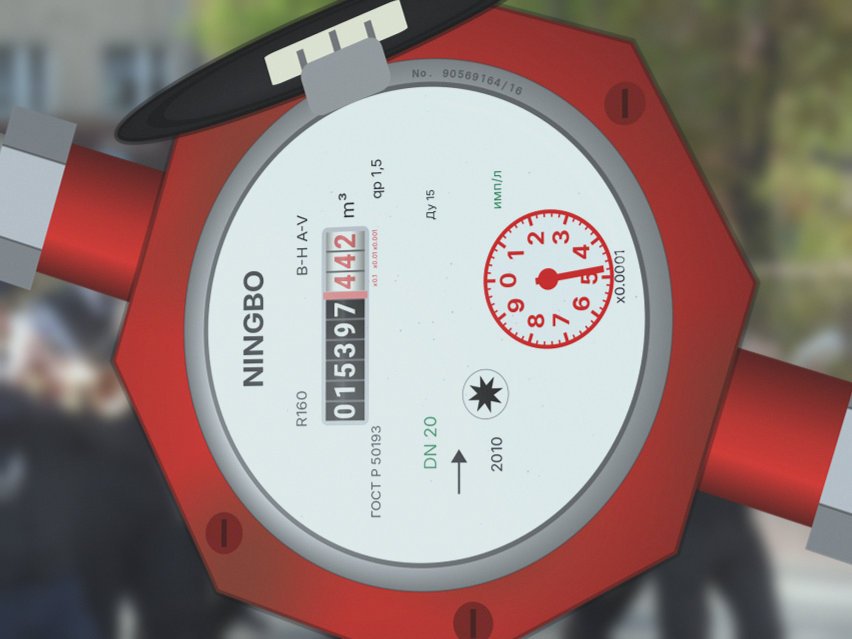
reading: 15397.4424m³
